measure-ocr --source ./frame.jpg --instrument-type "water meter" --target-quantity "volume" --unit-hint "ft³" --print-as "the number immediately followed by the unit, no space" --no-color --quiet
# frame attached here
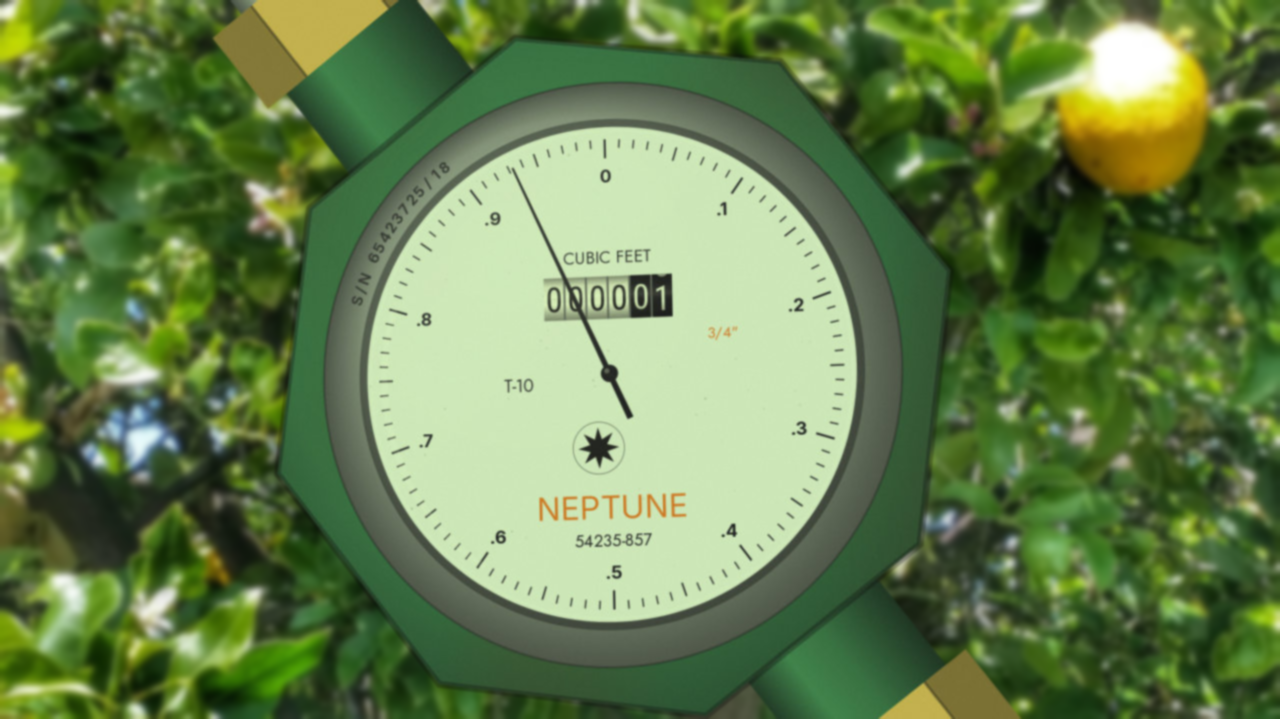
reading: 0.93ft³
